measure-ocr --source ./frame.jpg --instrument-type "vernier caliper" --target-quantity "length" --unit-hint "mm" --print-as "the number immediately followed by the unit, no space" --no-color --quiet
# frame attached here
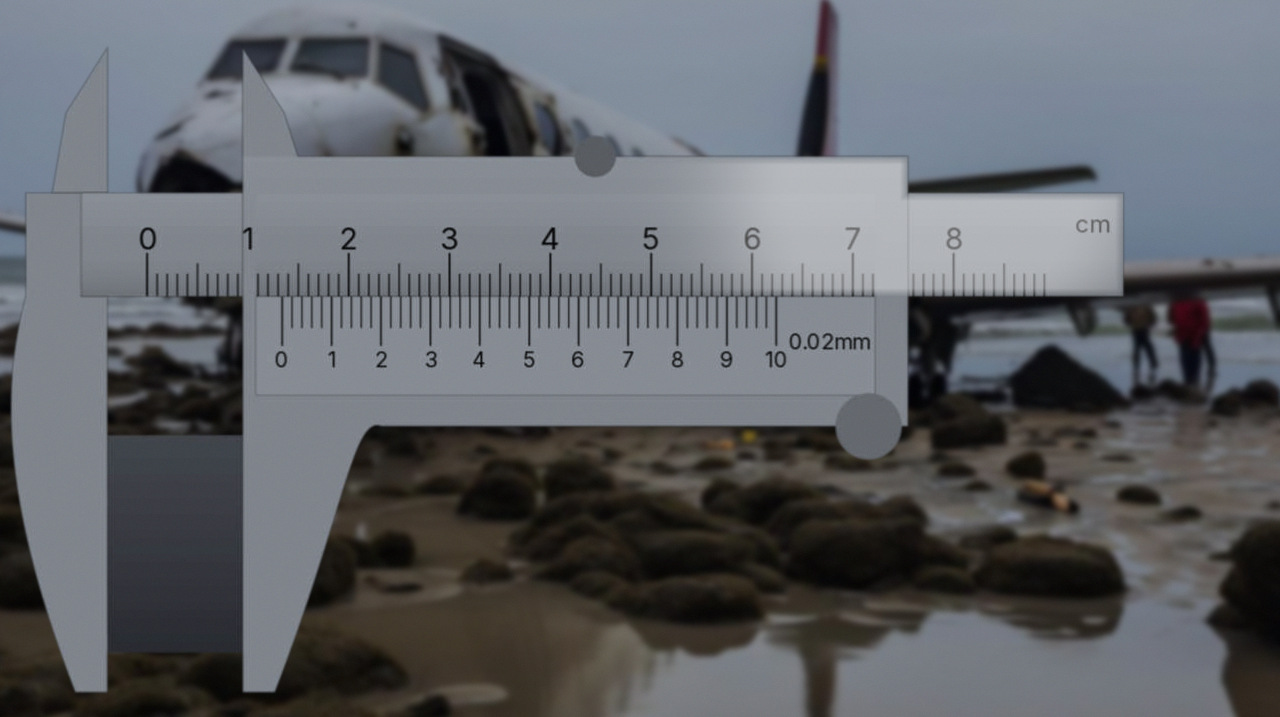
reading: 13.4mm
